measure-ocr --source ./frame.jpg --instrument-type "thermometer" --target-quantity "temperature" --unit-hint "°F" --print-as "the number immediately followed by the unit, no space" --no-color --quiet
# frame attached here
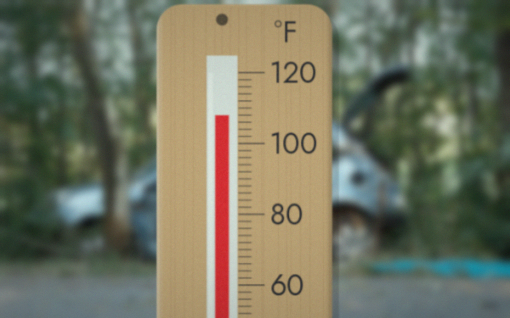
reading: 108°F
